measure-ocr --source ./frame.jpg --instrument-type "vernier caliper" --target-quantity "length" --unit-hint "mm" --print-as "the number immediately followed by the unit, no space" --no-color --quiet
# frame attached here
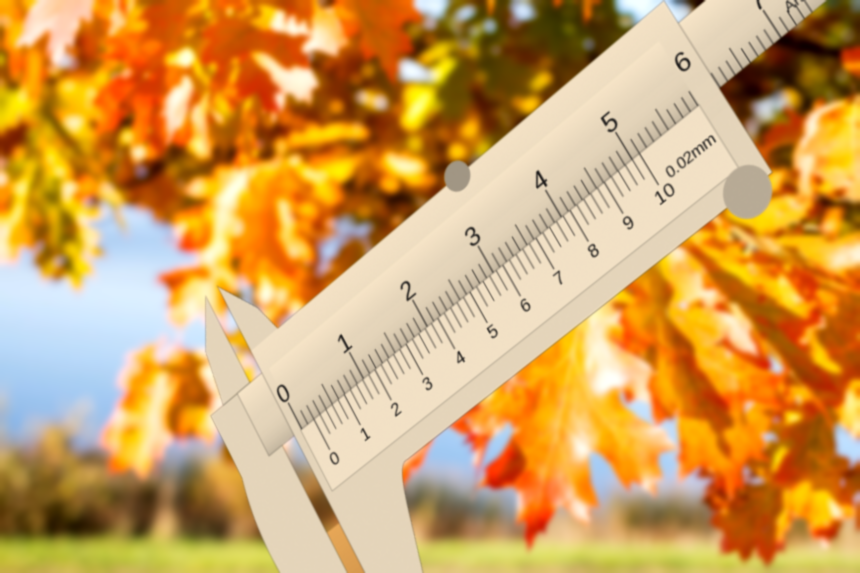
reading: 2.0mm
